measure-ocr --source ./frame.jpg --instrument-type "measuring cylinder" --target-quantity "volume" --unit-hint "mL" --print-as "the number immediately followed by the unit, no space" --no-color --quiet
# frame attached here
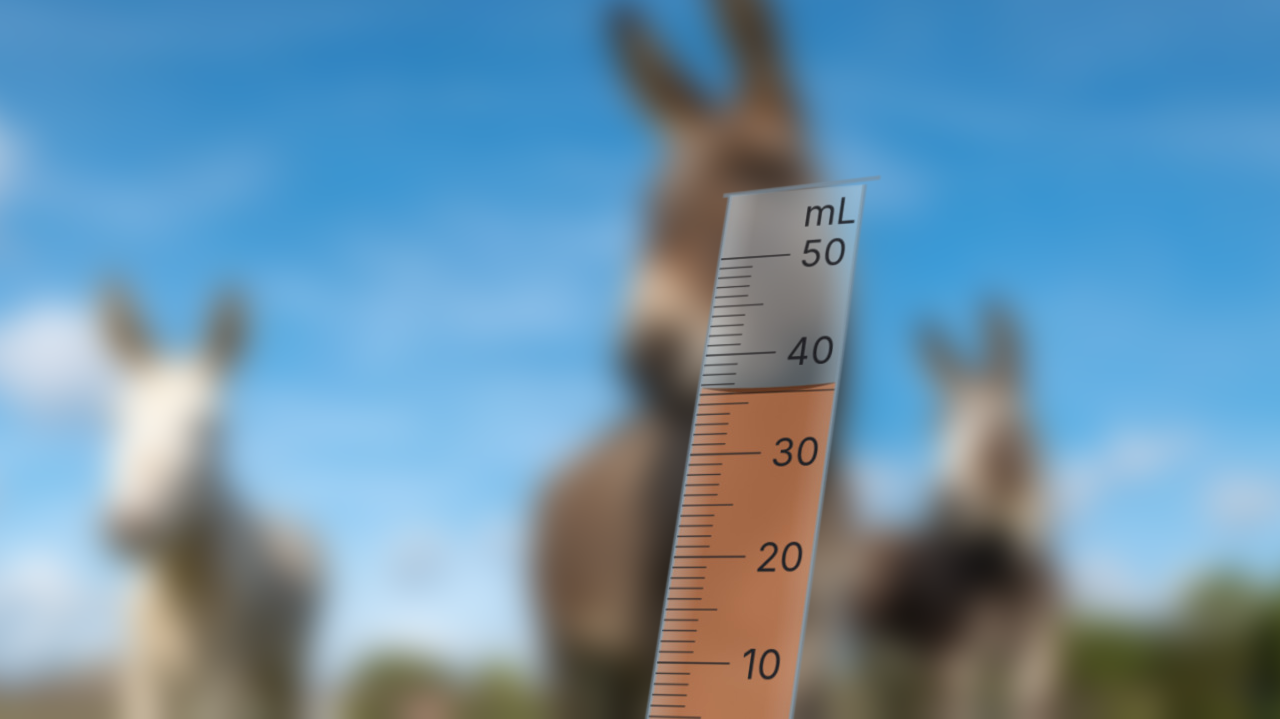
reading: 36mL
